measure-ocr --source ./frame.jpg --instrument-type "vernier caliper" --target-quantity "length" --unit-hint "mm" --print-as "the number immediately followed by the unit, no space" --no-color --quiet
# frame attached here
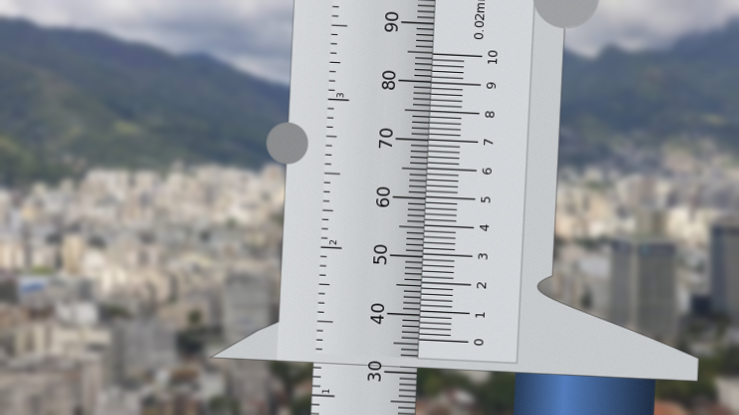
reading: 35.8mm
